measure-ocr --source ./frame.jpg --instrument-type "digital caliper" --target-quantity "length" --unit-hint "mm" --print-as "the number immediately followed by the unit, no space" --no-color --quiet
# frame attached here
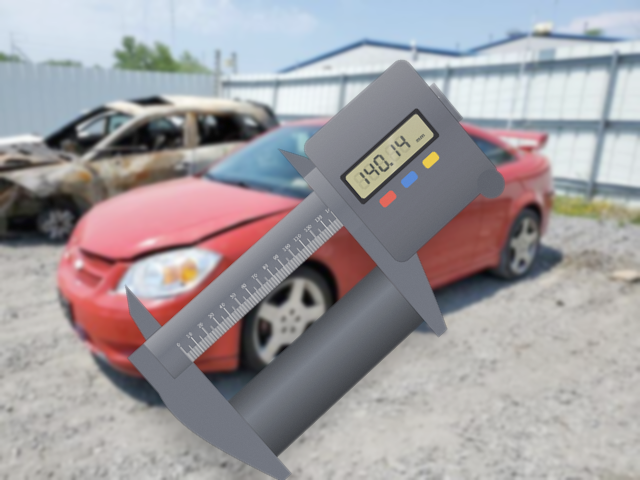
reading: 140.14mm
